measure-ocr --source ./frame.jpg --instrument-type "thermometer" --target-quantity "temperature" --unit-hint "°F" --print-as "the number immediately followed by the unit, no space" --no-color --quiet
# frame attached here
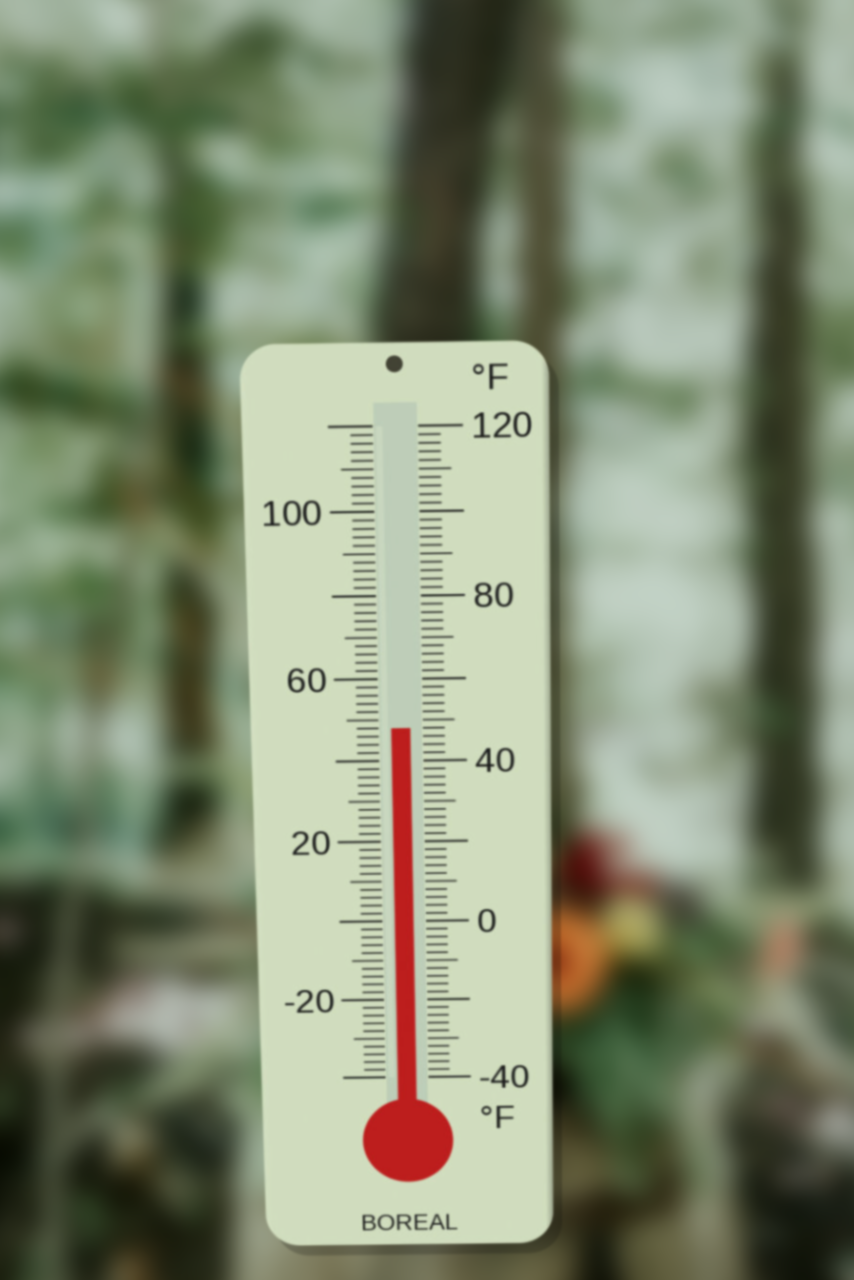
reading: 48°F
